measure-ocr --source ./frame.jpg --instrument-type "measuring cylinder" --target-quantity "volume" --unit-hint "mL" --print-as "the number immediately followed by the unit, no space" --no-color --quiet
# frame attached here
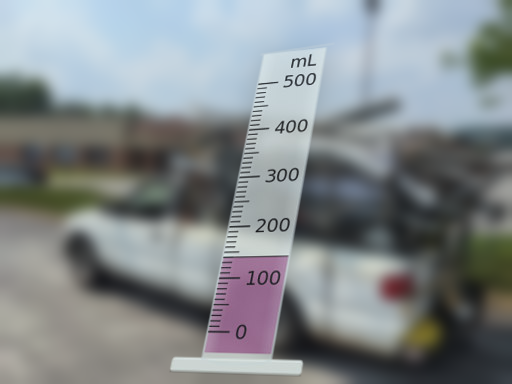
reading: 140mL
